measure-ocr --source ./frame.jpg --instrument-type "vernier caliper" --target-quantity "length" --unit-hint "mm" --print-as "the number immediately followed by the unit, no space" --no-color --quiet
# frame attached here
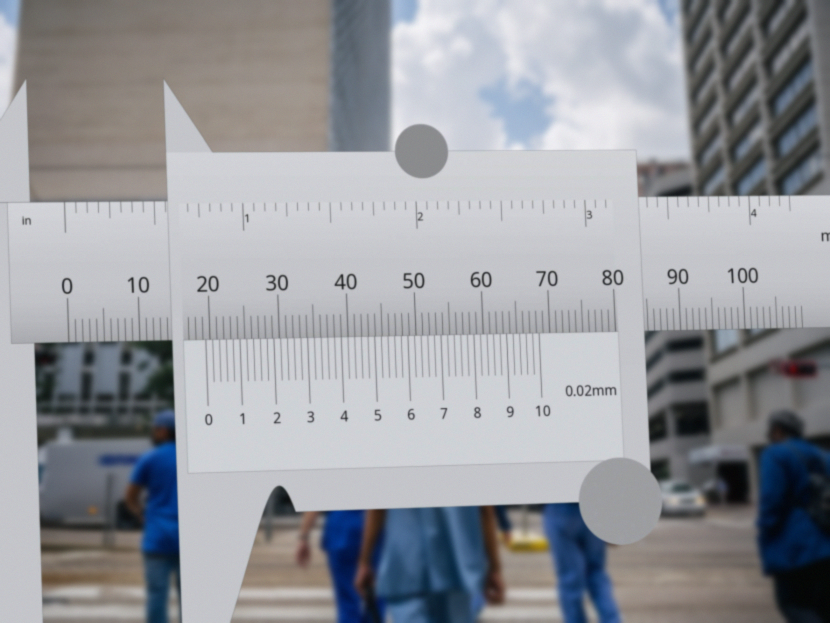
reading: 19.4mm
